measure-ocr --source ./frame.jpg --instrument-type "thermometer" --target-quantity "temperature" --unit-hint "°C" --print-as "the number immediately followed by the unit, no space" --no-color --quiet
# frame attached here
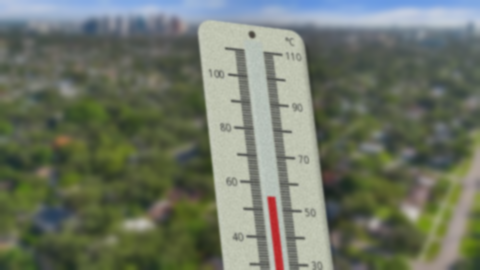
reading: 55°C
